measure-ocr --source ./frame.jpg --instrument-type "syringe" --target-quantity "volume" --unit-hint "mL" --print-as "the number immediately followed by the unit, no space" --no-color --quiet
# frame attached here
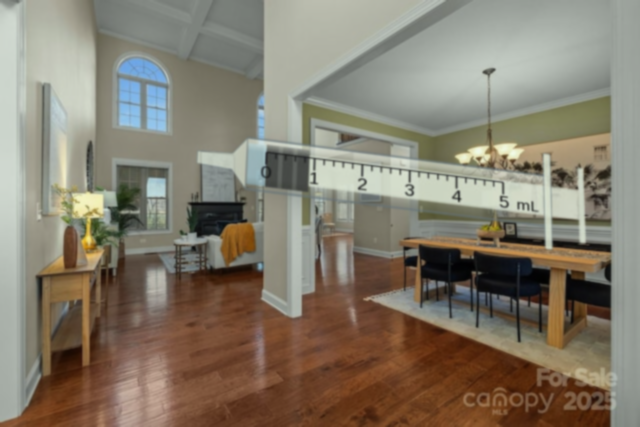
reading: 0mL
